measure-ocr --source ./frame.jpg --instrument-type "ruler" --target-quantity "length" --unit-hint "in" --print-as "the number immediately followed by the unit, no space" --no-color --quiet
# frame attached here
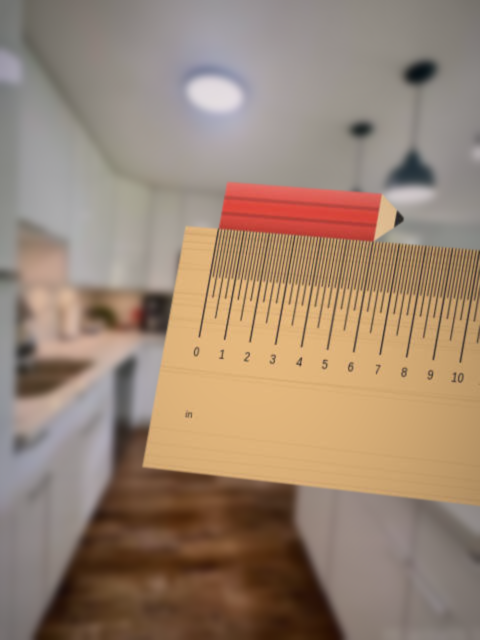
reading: 7in
